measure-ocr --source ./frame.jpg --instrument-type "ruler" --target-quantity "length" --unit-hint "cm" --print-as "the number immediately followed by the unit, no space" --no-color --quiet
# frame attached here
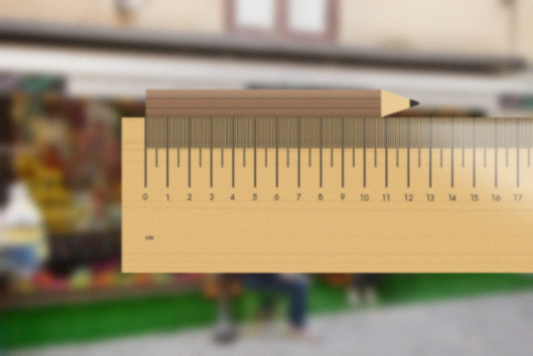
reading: 12.5cm
